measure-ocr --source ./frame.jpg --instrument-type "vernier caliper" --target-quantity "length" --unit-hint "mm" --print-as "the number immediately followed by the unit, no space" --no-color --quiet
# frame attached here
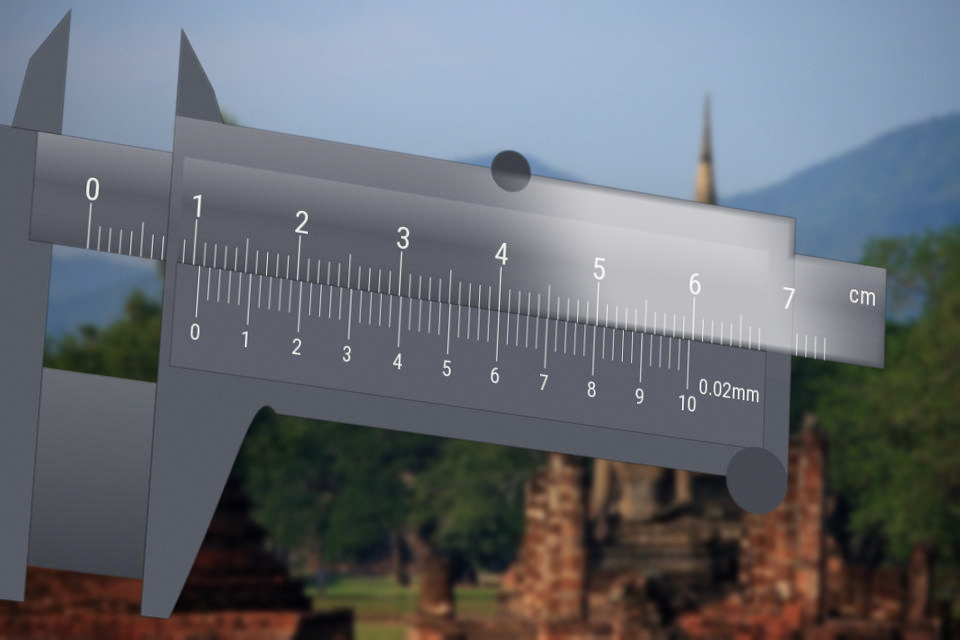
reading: 10.6mm
